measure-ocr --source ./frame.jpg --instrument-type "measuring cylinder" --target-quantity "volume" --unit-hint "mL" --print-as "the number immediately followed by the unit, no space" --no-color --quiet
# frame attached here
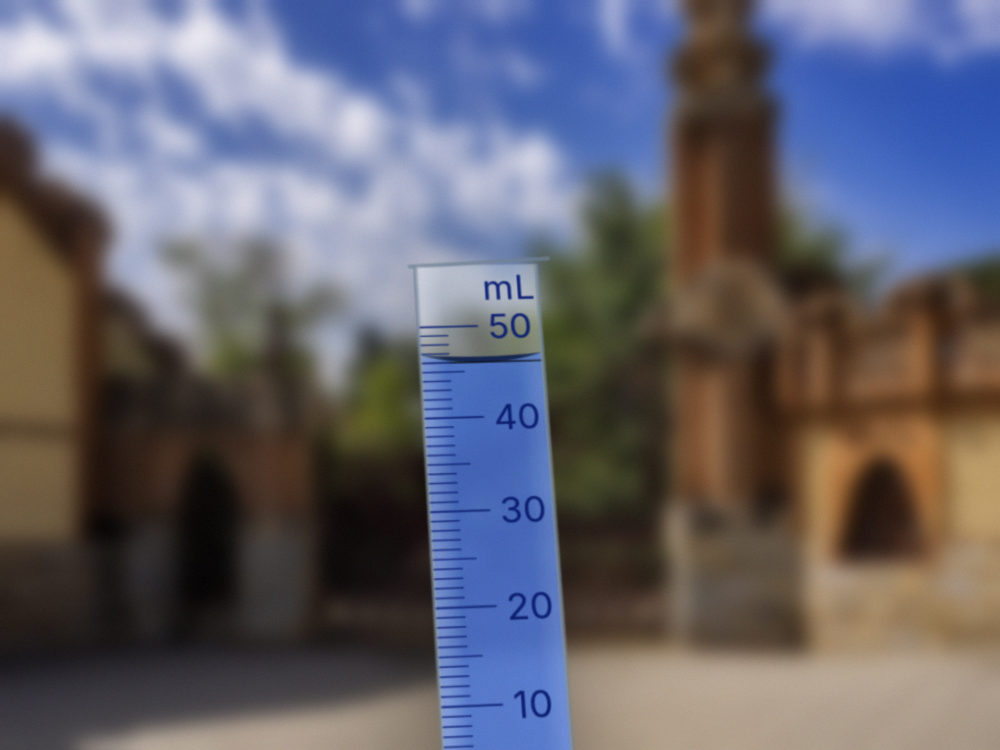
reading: 46mL
